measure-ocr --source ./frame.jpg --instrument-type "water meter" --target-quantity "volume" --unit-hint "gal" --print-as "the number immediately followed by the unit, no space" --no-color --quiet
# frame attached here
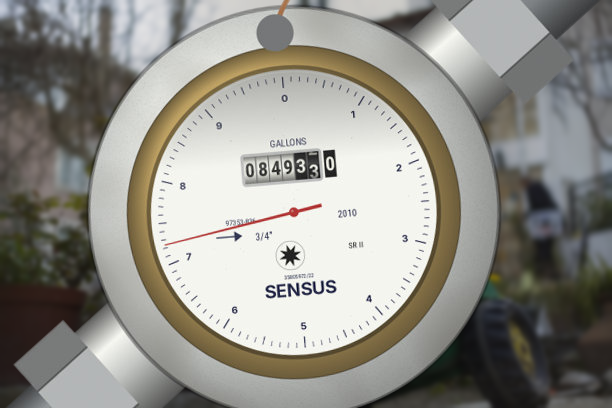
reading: 849327.2gal
